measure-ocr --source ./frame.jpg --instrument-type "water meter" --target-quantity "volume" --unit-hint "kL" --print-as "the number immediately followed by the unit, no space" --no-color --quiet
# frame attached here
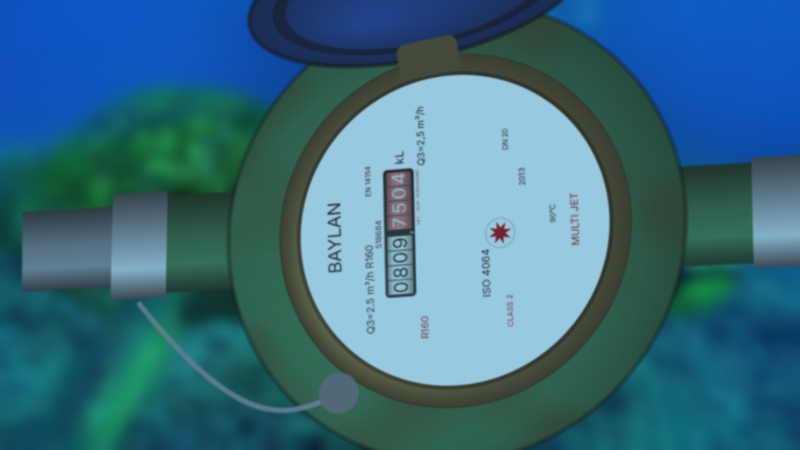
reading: 809.7504kL
